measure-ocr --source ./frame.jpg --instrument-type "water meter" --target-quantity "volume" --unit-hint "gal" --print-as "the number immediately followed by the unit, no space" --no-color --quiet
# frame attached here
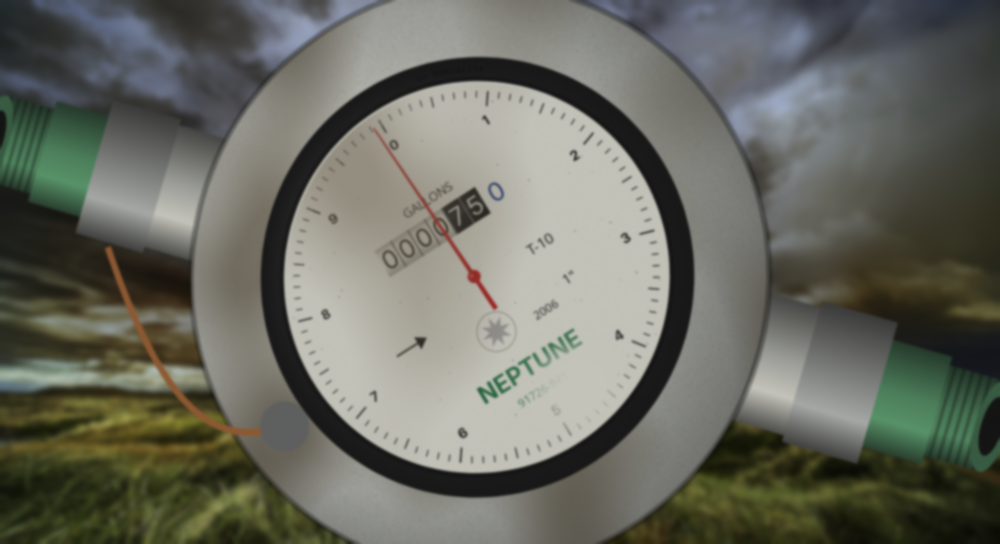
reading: 749.9gal
